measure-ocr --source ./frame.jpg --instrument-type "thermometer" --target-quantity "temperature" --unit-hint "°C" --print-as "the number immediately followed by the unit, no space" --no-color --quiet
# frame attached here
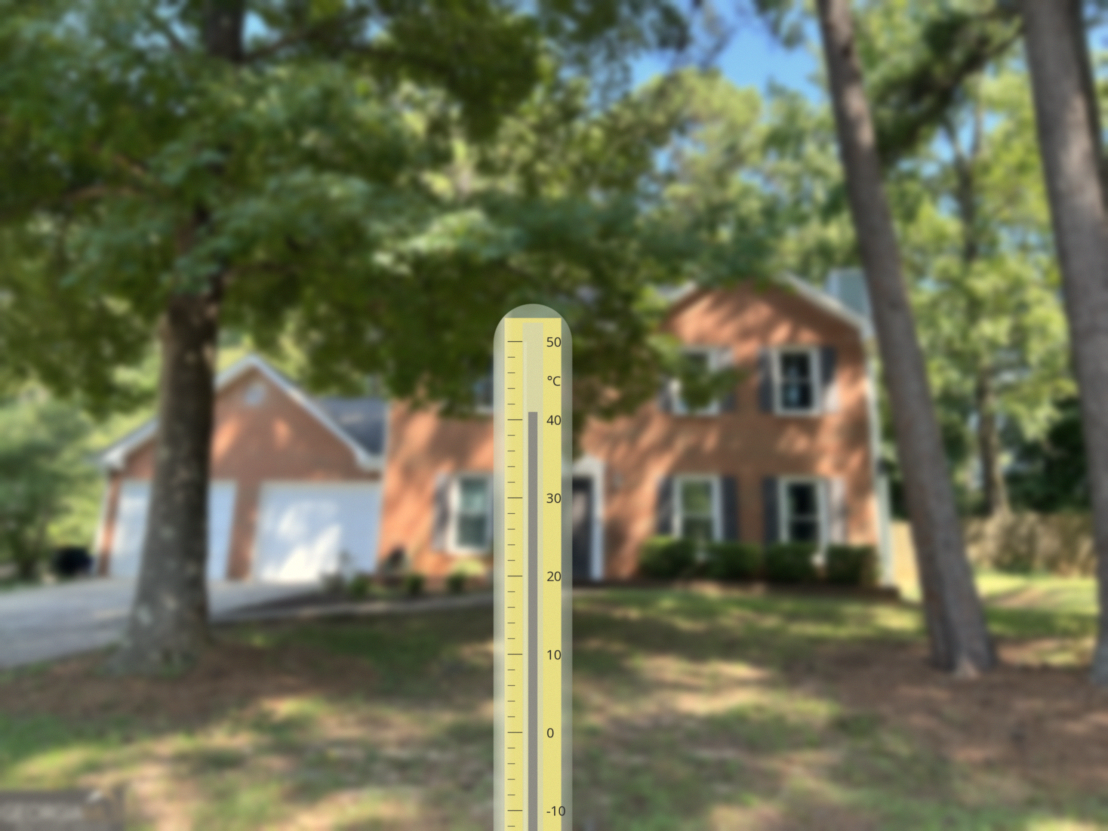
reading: 41°C
